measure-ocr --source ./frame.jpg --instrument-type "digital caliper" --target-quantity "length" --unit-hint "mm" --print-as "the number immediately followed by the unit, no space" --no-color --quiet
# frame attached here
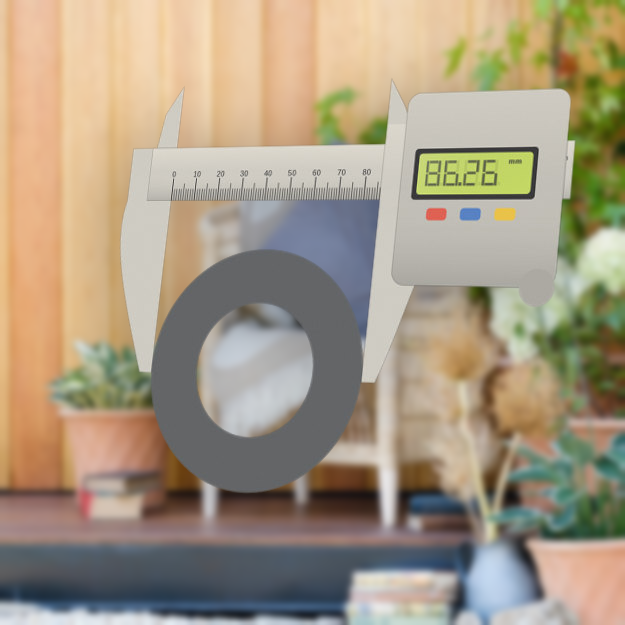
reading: 86.26mm
